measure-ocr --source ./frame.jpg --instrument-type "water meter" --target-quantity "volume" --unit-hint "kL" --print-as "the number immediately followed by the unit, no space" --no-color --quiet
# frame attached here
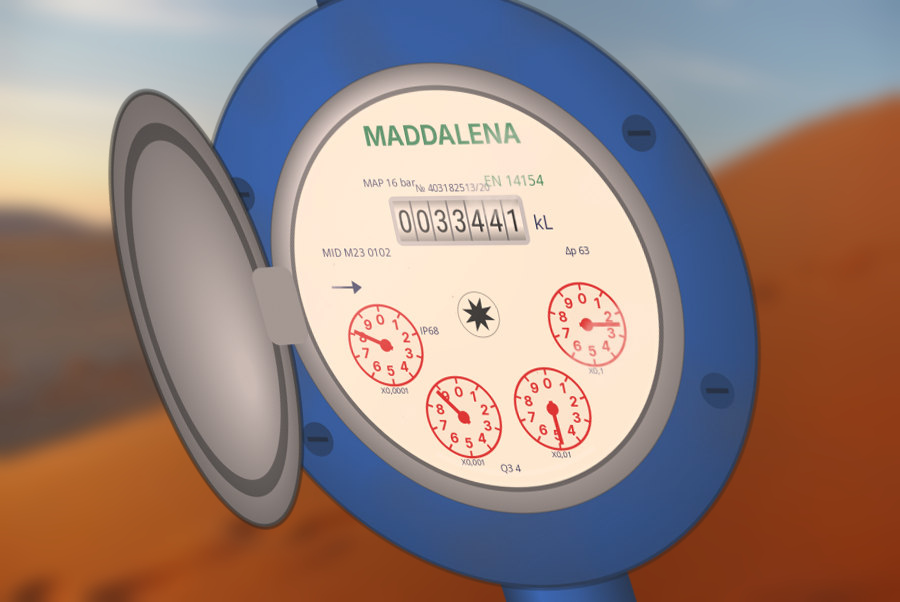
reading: 33441.2488kL
